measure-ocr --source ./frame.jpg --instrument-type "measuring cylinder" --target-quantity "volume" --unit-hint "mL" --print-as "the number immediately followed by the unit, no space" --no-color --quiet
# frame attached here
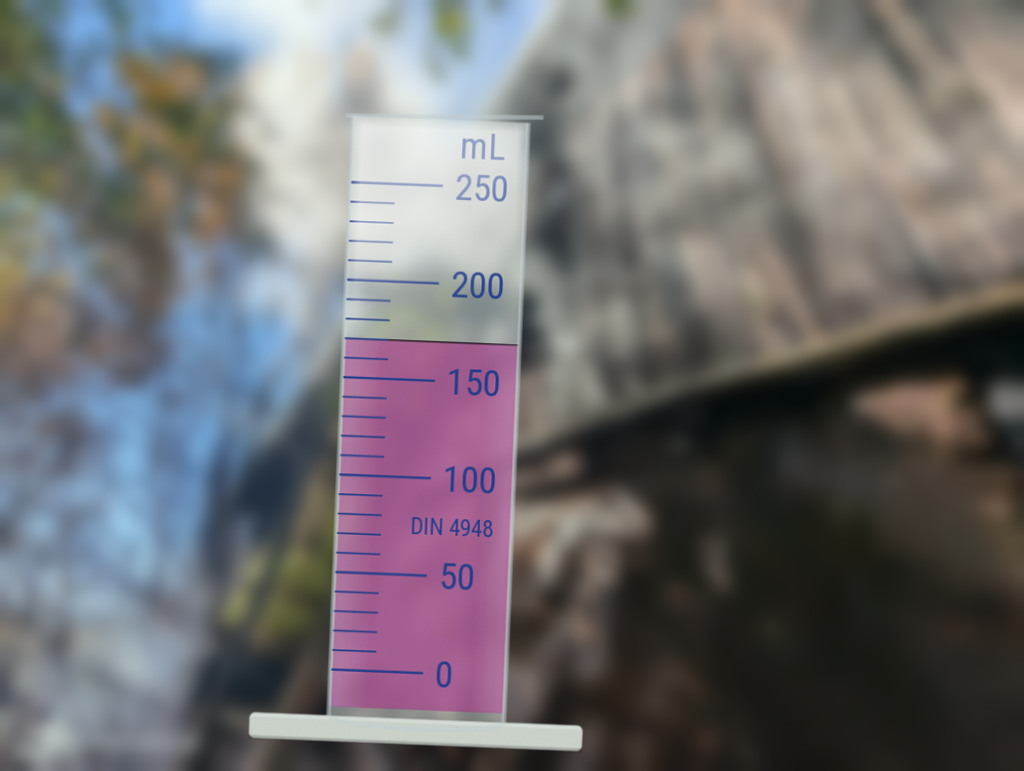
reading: 170mL
